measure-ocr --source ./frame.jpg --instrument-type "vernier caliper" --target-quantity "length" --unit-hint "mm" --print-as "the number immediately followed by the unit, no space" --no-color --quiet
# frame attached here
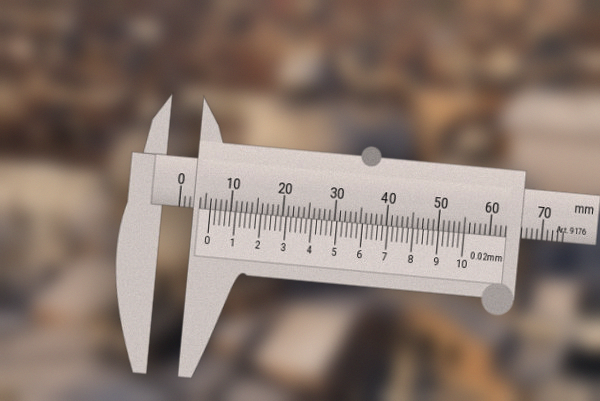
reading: 6.0mm
